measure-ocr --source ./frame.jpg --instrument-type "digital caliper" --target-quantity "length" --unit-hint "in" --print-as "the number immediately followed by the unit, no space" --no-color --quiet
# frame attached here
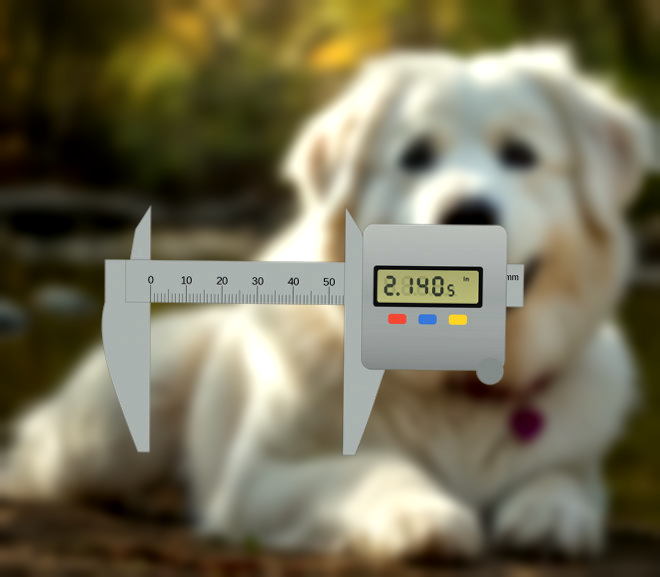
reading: 2.1405in
